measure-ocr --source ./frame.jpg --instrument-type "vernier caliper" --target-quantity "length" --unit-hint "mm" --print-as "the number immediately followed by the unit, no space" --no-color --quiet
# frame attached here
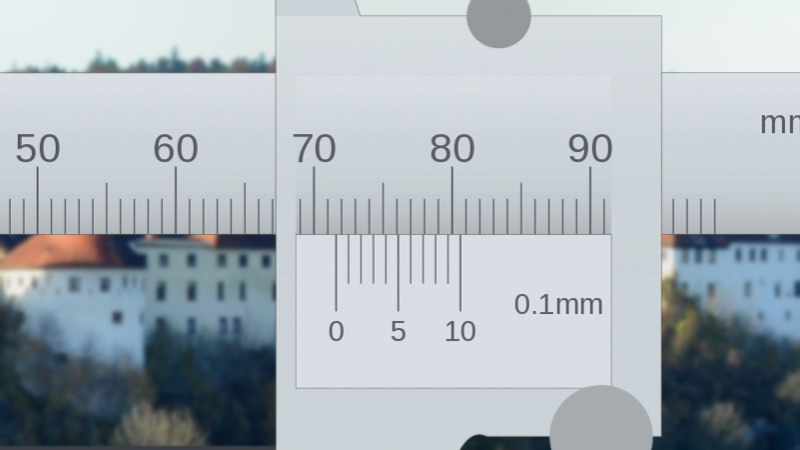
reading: 71.6mm
